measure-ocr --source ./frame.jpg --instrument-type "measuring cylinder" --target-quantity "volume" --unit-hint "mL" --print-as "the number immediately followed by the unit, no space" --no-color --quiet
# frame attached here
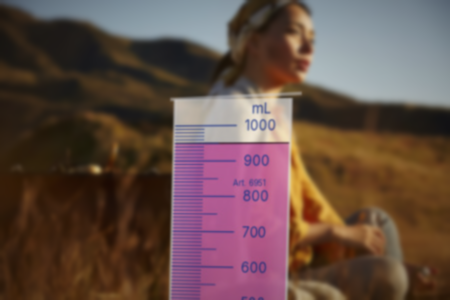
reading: 950mL
